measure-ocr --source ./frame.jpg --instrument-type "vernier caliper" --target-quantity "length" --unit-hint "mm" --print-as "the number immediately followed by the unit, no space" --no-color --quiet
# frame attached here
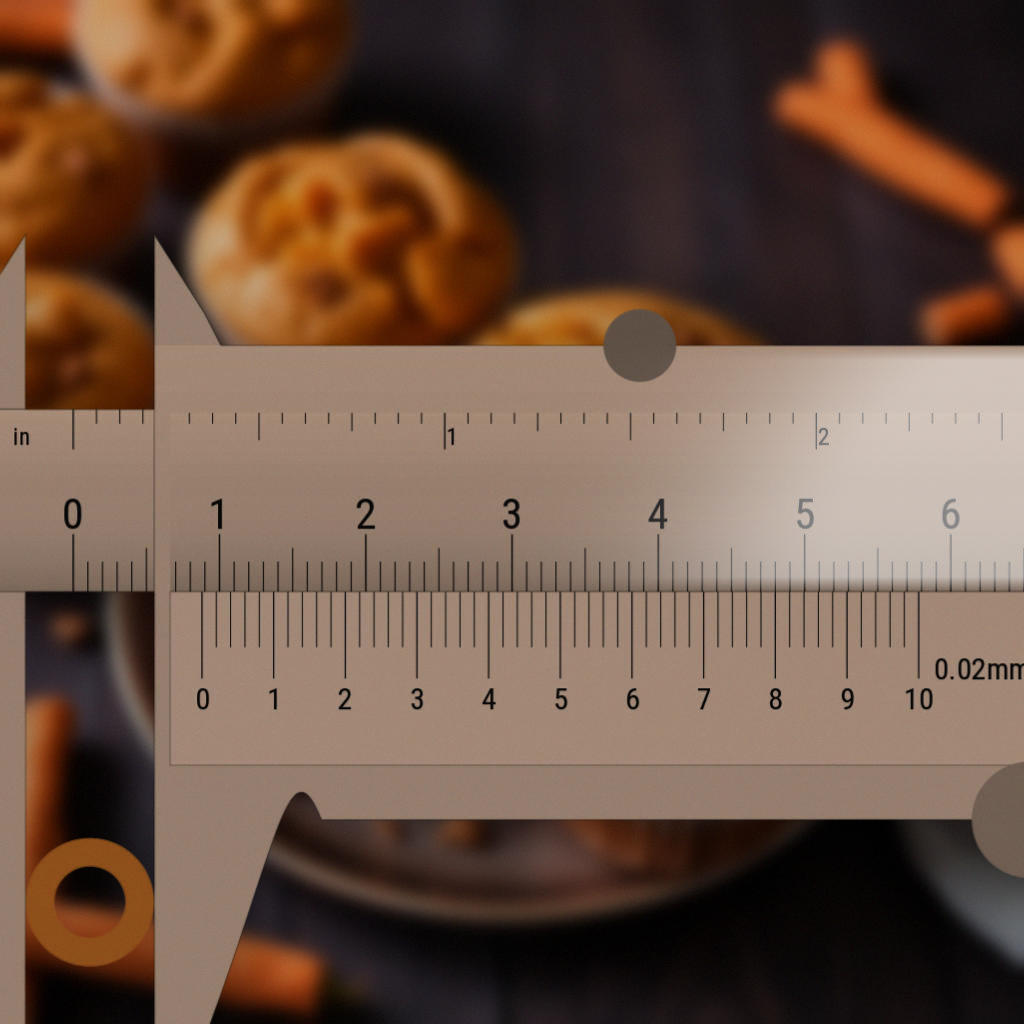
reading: 8.8mm
